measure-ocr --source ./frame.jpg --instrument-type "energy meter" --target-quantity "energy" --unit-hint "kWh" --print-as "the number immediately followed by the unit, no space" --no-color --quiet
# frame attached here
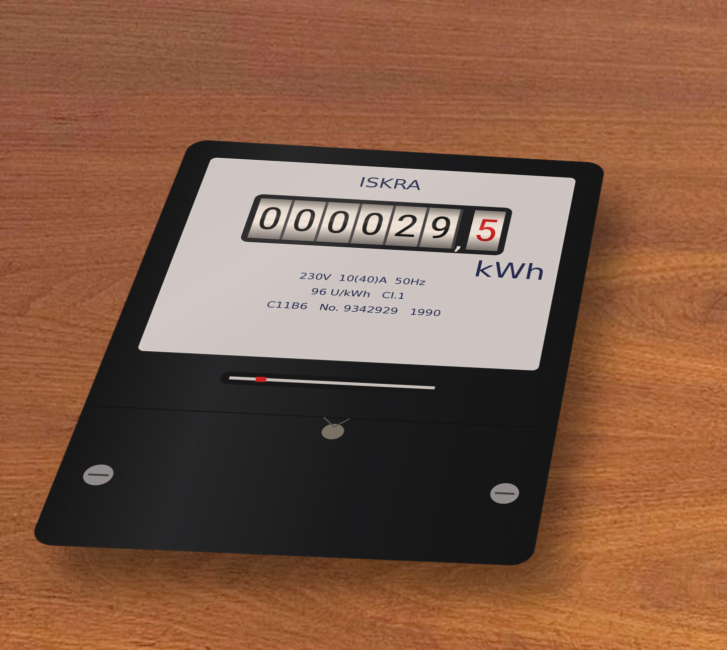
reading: 29.5kWh
